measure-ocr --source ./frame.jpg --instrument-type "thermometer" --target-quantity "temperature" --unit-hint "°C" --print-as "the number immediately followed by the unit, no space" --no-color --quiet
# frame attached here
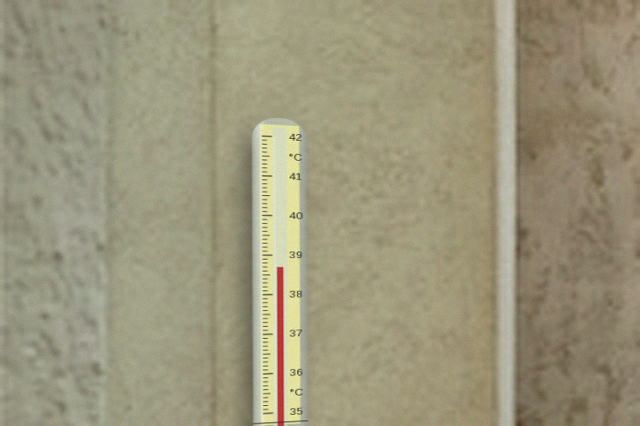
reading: 38.7°C
